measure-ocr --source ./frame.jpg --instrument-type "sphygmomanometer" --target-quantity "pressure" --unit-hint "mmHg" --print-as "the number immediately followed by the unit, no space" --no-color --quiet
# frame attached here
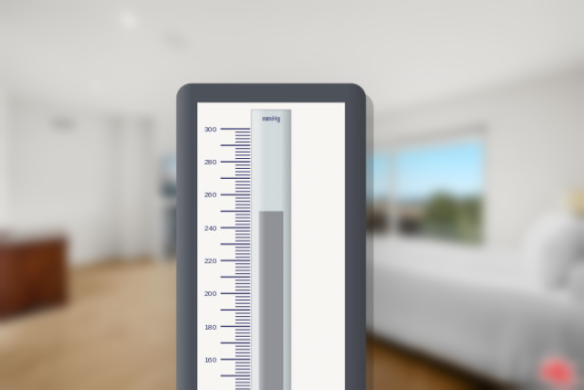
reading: 250mmHg
